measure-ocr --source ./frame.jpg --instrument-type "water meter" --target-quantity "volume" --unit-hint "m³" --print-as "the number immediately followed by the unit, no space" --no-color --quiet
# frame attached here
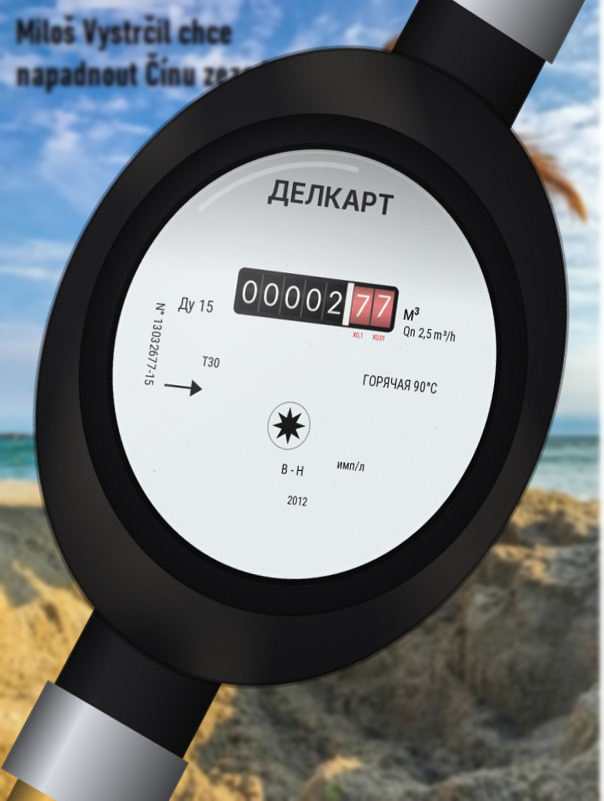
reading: 2.77m³
